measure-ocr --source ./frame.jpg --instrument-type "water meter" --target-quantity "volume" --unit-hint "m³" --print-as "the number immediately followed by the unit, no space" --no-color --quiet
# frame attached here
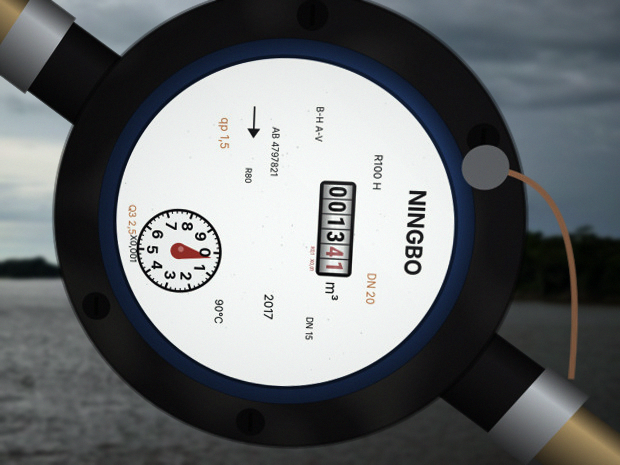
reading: 13.410m³
